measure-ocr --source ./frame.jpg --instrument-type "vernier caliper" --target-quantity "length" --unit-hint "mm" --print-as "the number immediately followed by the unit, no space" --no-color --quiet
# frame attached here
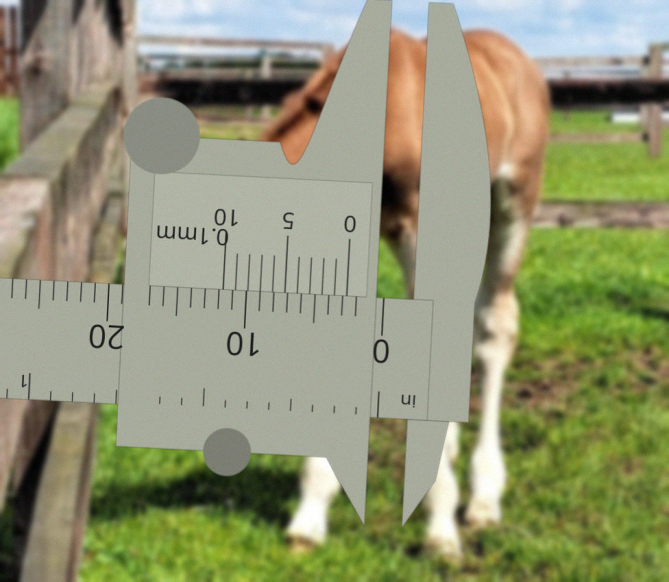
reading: 2.7mm
